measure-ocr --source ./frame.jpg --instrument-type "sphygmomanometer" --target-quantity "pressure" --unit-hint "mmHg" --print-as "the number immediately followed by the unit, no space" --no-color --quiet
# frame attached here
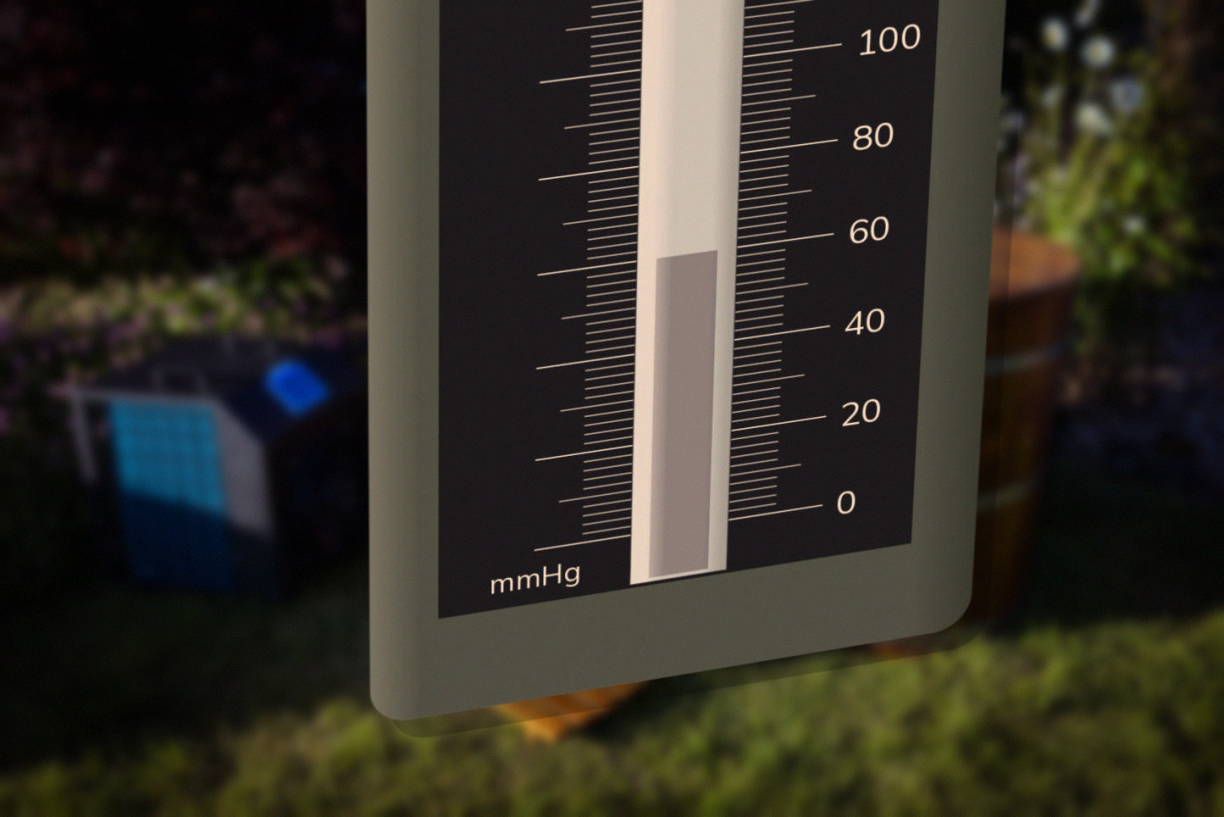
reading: 60mmHg
